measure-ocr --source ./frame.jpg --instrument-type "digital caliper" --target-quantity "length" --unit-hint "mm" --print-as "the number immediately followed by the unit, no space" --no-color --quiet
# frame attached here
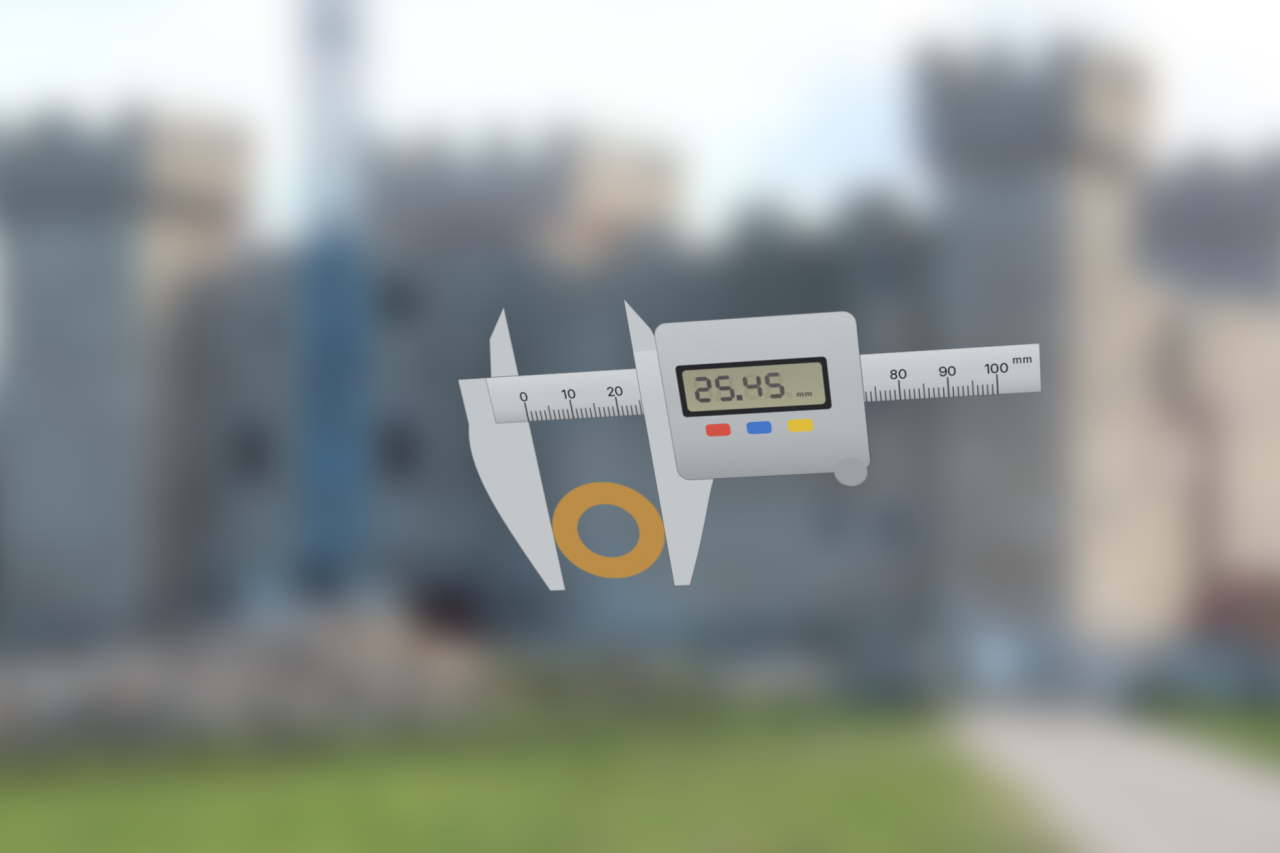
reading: 25.45mm
